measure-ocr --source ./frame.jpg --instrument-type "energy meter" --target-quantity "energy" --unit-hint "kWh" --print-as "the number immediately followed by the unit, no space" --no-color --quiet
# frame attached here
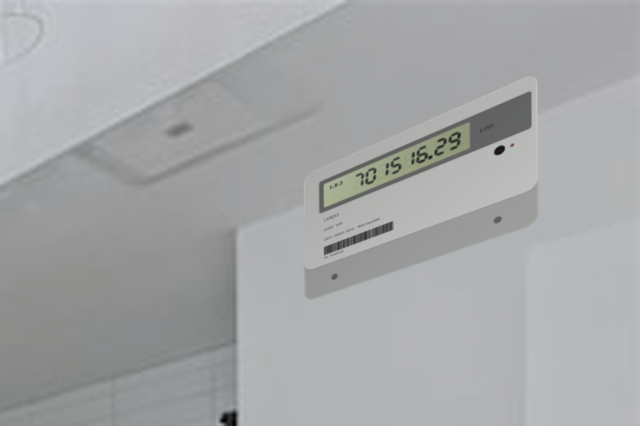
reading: 701516.29kWh
